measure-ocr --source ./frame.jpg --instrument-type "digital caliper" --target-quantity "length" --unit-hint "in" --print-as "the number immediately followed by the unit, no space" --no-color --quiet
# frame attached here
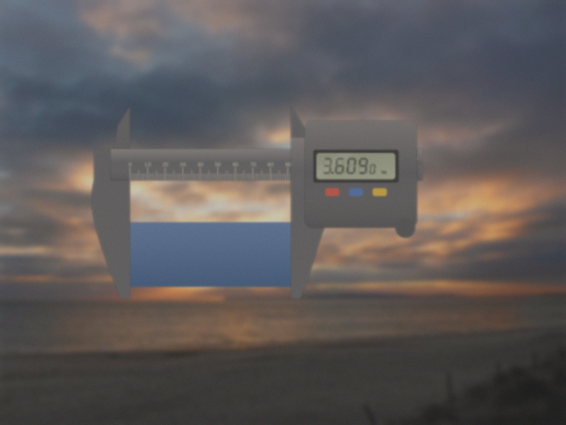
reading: 3.6090in
